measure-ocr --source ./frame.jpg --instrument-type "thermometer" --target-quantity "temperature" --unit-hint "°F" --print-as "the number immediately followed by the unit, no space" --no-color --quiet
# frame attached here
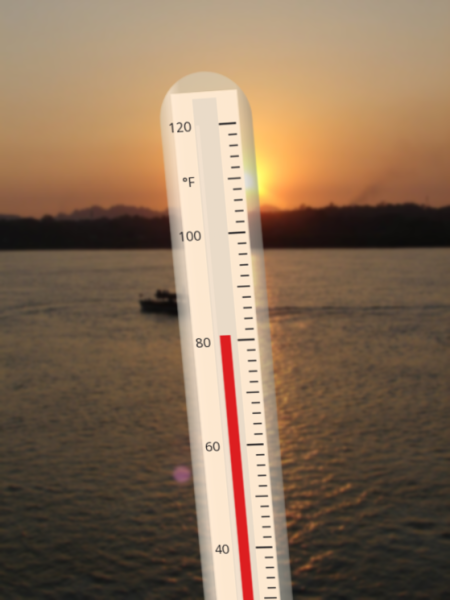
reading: 81°F
